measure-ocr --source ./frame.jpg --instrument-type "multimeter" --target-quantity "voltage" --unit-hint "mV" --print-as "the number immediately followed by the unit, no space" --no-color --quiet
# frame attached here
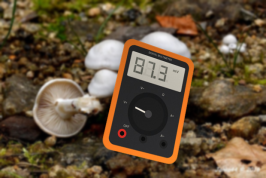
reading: 87.3mV
